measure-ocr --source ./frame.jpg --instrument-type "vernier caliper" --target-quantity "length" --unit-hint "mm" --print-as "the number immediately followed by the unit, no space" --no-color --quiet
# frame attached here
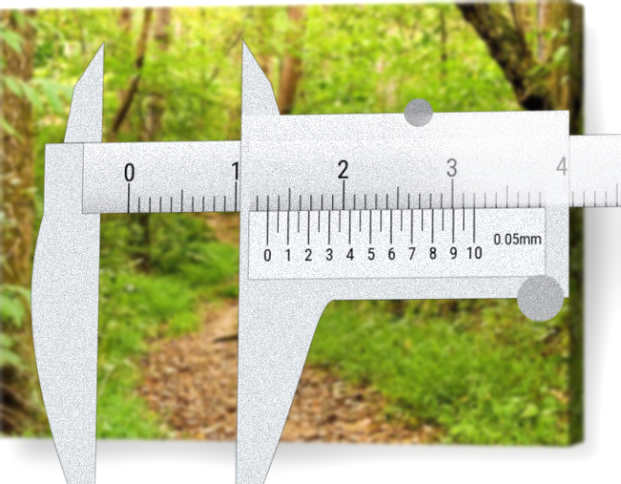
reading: 13.0mm
